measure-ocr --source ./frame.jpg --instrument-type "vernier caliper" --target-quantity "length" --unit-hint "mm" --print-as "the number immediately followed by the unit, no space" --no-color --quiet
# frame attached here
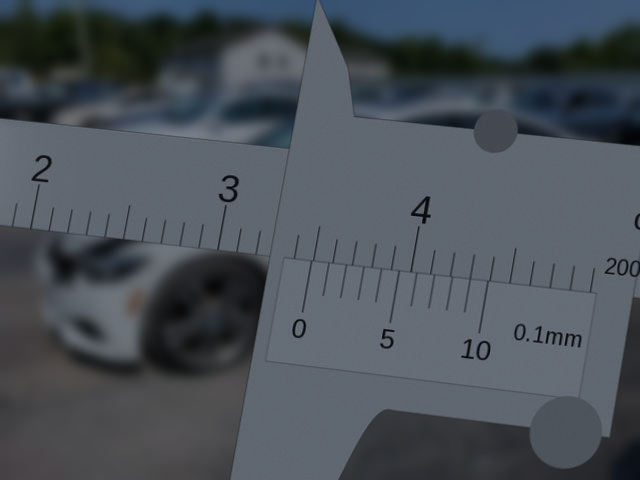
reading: 34.9mm
